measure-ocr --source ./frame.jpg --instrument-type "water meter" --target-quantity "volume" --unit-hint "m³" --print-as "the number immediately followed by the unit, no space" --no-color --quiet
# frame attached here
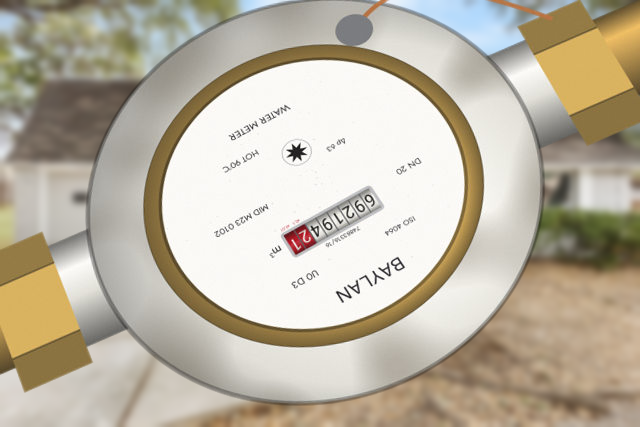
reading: 692194.21m³
